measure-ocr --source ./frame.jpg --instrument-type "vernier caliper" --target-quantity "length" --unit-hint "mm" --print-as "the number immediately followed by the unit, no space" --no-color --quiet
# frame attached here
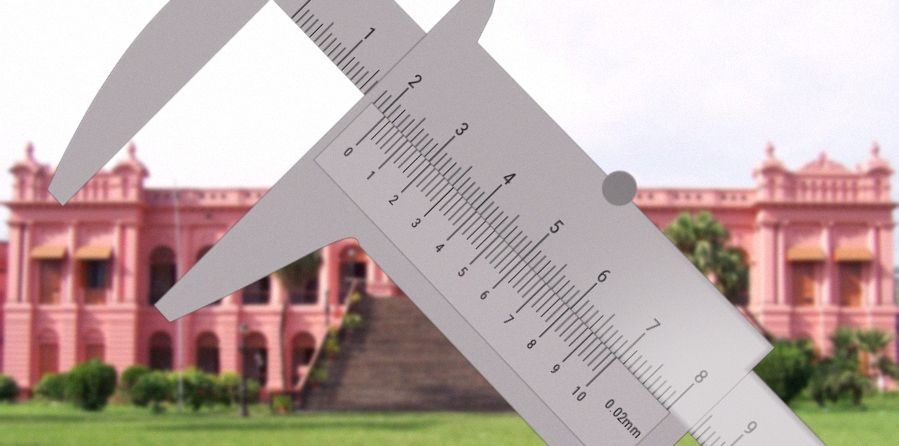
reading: 20.6mm
